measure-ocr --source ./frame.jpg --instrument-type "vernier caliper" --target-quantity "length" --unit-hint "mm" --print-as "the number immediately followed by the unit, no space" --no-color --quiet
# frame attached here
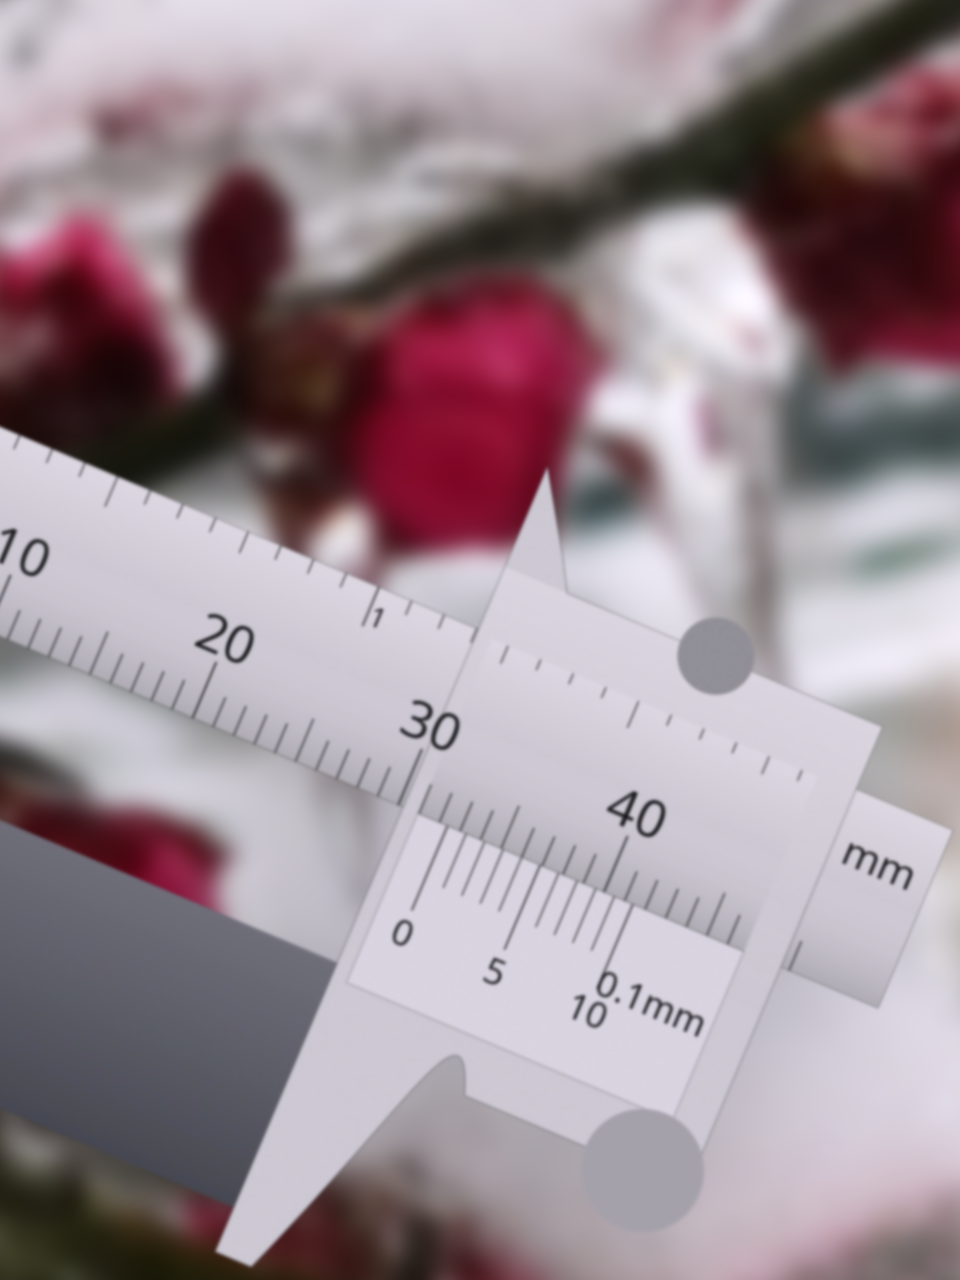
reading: 32.4mm
